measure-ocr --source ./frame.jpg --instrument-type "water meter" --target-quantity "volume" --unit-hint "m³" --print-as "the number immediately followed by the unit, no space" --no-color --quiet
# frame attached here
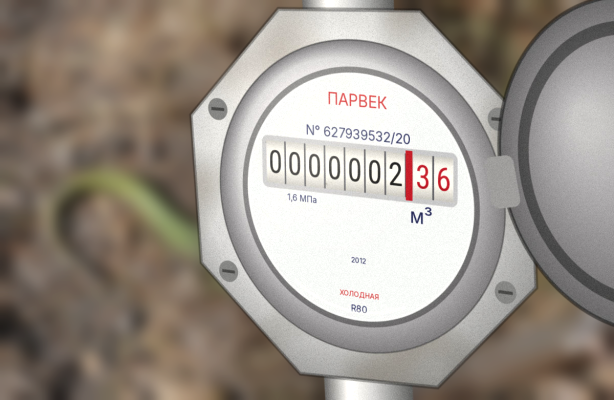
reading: 2.36m³
